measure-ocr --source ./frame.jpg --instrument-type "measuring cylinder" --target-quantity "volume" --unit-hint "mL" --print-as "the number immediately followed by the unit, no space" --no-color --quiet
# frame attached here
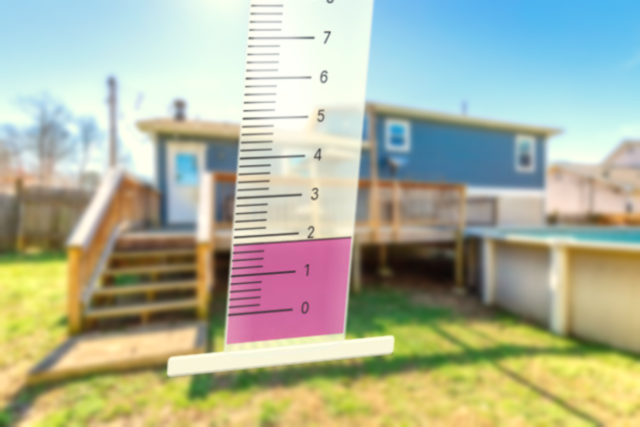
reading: 1.8mL
